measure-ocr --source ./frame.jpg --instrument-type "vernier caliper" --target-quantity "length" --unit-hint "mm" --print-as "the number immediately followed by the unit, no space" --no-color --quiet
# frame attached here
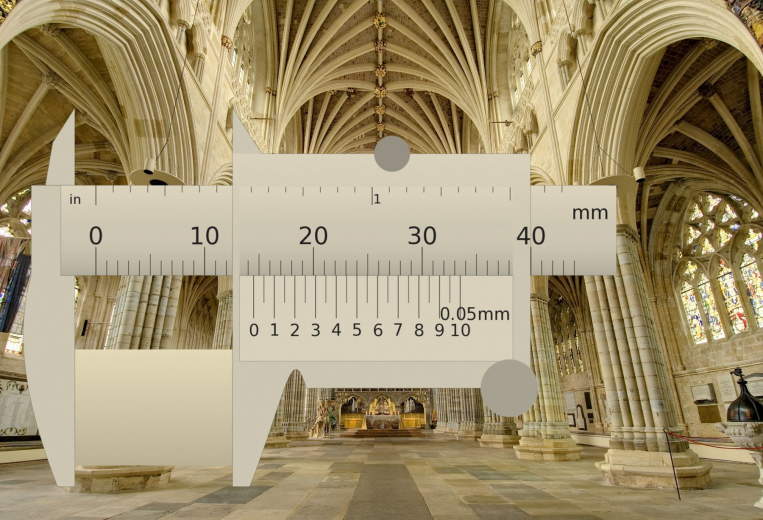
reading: 14.5mm
